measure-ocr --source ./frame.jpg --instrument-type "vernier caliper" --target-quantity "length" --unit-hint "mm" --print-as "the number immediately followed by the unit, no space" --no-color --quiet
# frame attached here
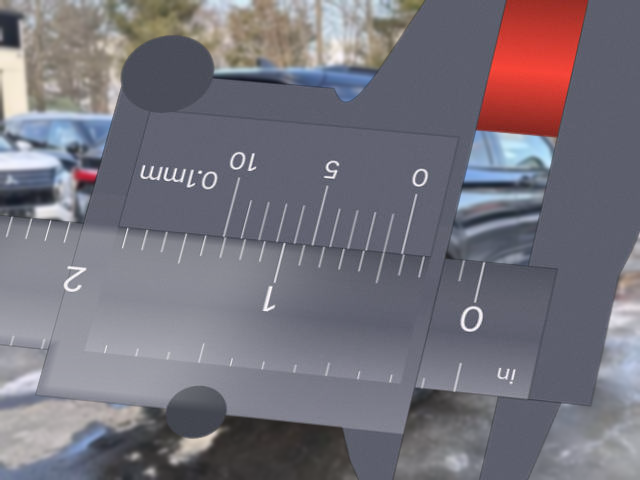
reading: 4.1mm
